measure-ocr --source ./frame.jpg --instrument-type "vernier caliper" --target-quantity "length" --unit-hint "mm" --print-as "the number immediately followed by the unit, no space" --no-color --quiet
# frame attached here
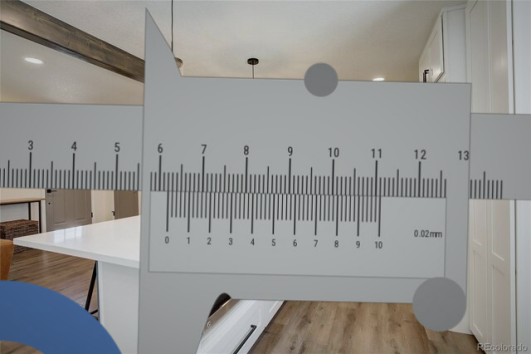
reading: 62.0mm
